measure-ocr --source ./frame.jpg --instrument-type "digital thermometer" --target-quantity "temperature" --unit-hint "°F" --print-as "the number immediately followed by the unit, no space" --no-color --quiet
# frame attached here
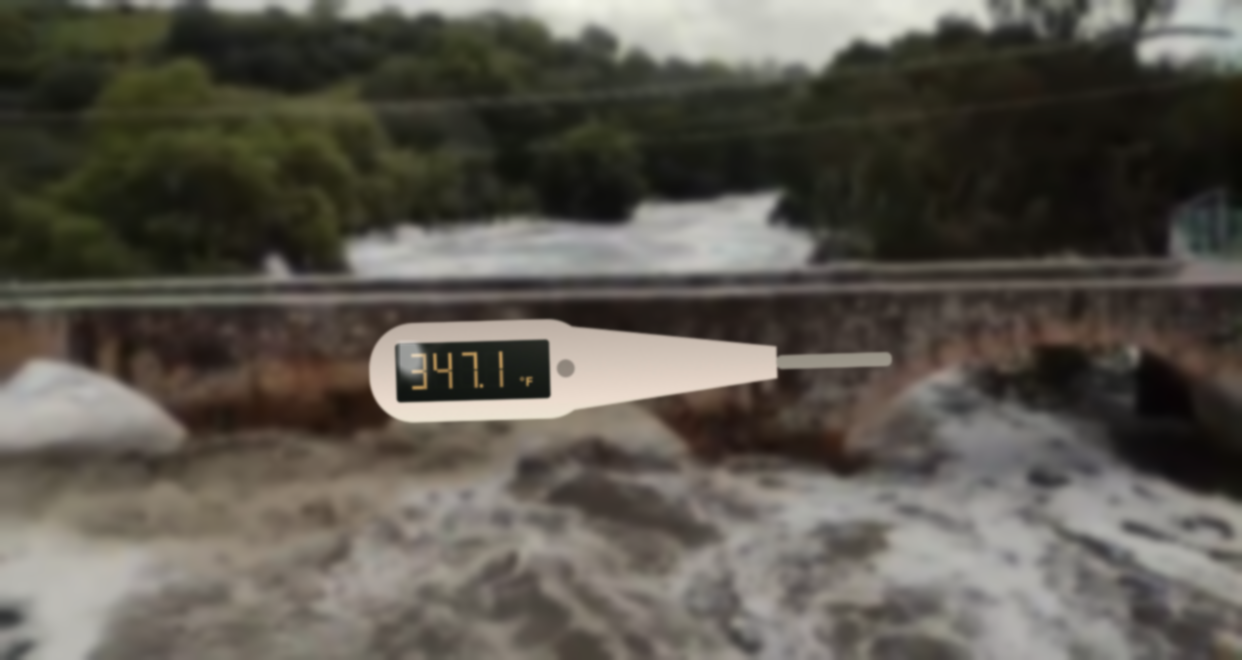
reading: 347.1°F
